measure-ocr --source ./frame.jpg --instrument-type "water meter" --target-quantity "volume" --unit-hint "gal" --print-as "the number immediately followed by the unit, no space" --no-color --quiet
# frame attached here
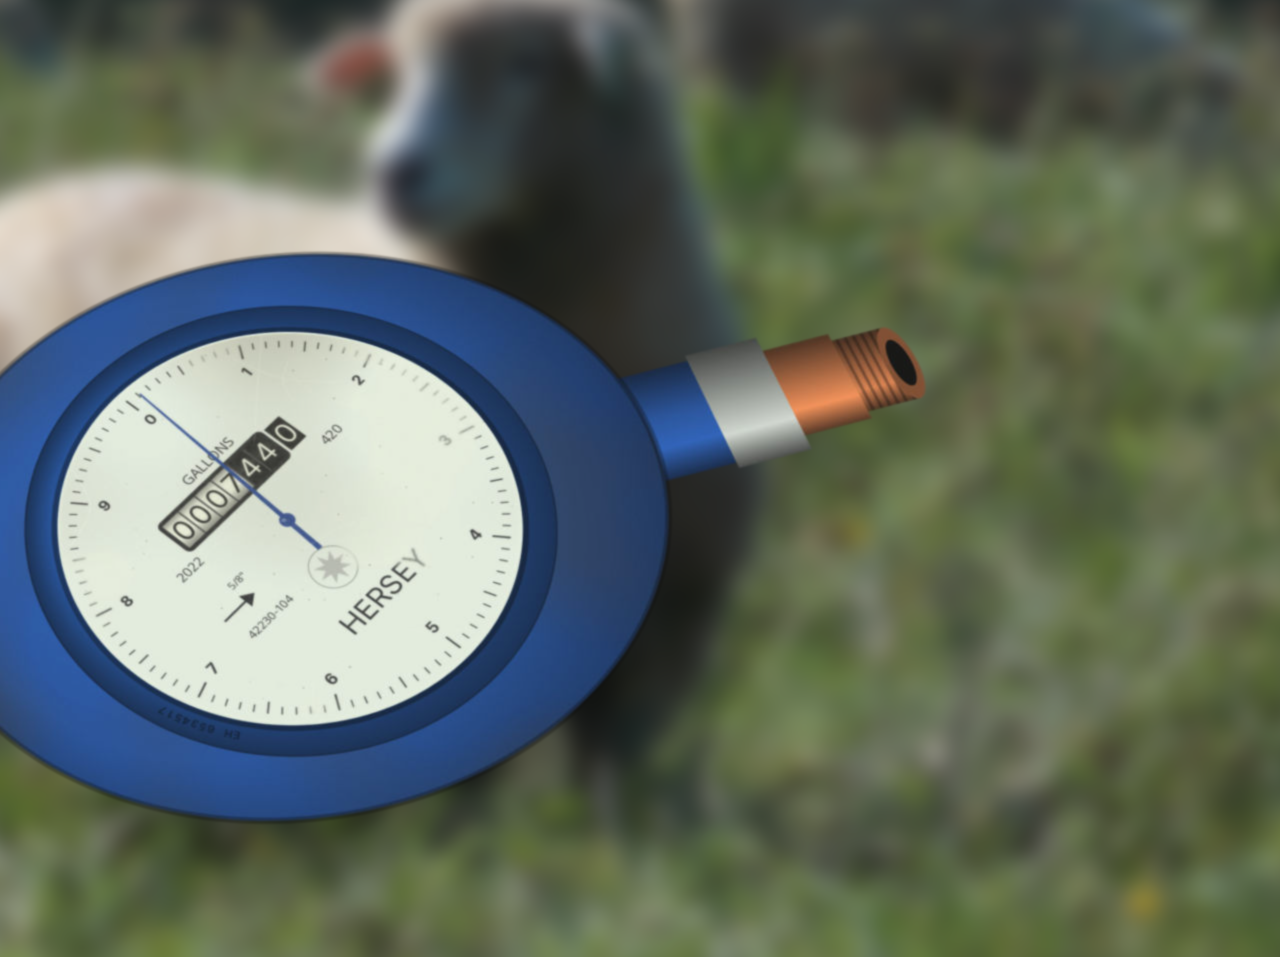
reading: 7440.1gal
